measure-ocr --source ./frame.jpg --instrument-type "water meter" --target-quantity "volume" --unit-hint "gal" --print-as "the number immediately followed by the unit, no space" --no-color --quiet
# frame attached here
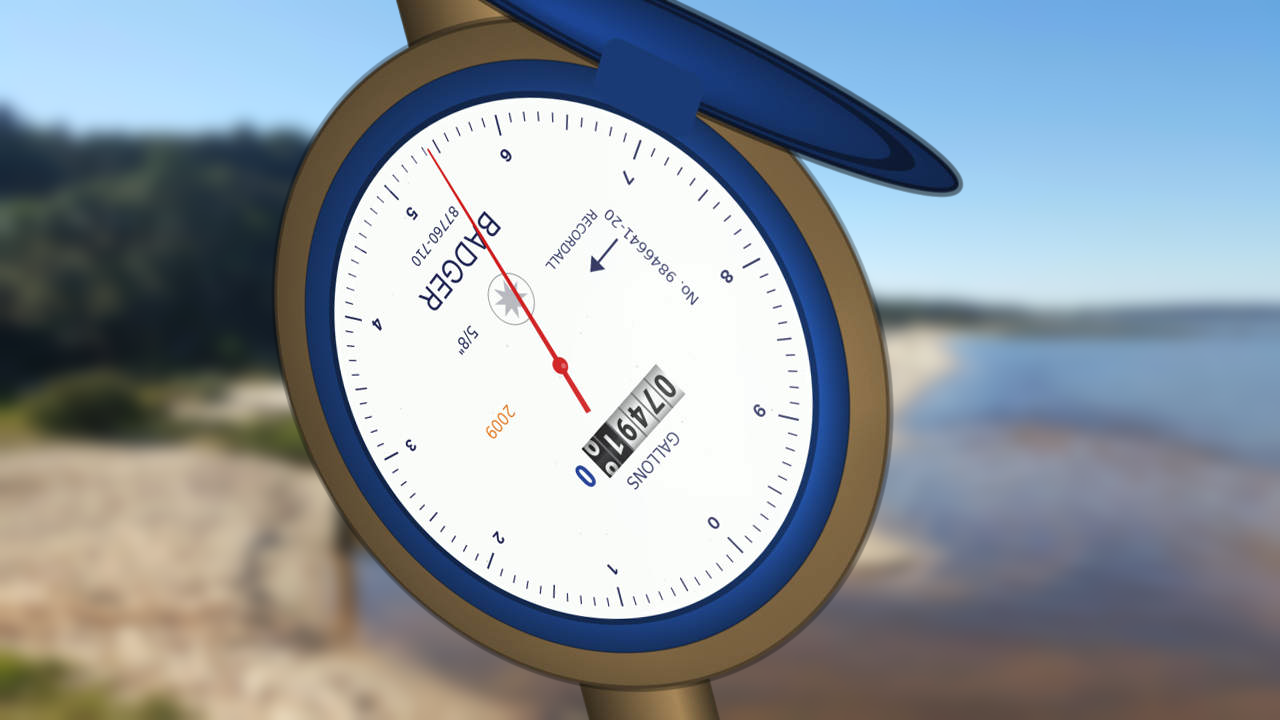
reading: 749185.4gal
